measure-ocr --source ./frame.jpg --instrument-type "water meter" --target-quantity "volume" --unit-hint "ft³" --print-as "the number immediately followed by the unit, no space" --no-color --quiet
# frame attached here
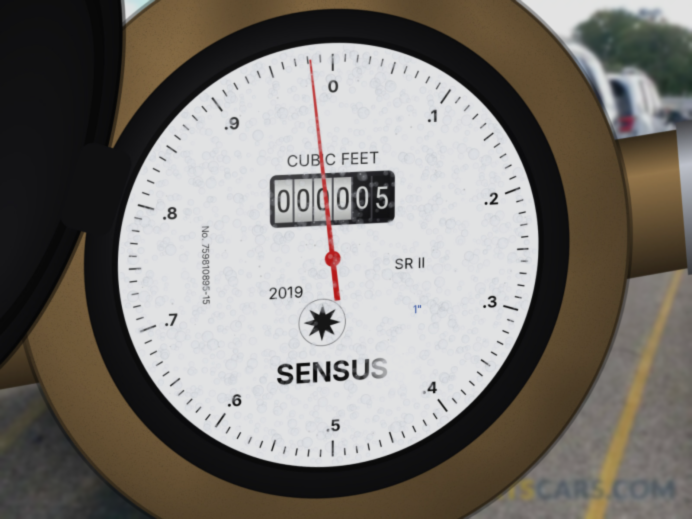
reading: 4.98ft³
